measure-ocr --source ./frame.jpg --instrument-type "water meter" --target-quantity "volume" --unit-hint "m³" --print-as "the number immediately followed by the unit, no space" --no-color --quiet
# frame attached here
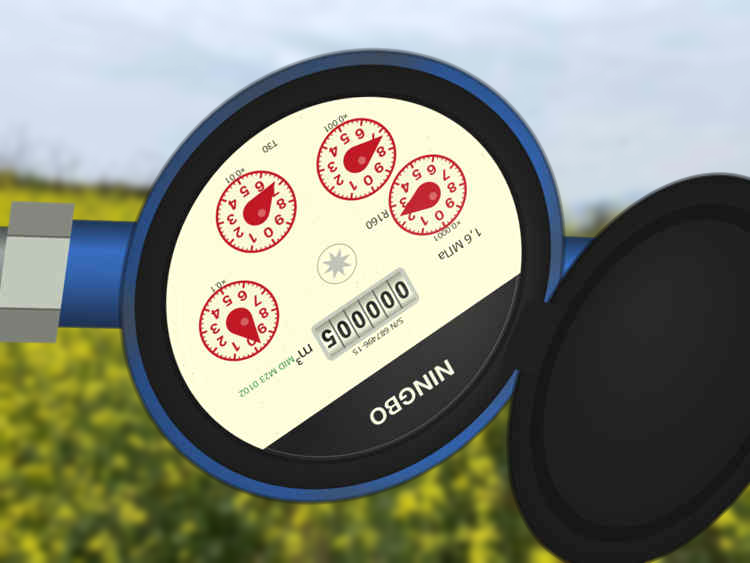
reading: 4.9672m³
